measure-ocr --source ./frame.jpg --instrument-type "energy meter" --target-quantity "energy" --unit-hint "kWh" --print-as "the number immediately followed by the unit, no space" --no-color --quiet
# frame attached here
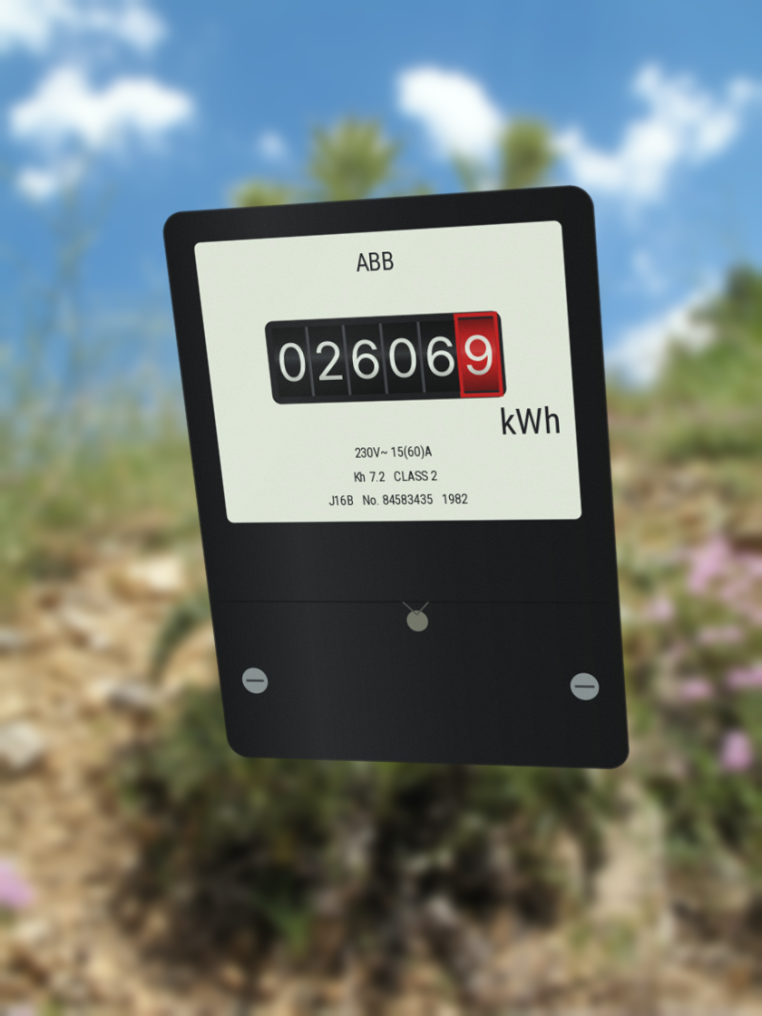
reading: 2606.9kWh
